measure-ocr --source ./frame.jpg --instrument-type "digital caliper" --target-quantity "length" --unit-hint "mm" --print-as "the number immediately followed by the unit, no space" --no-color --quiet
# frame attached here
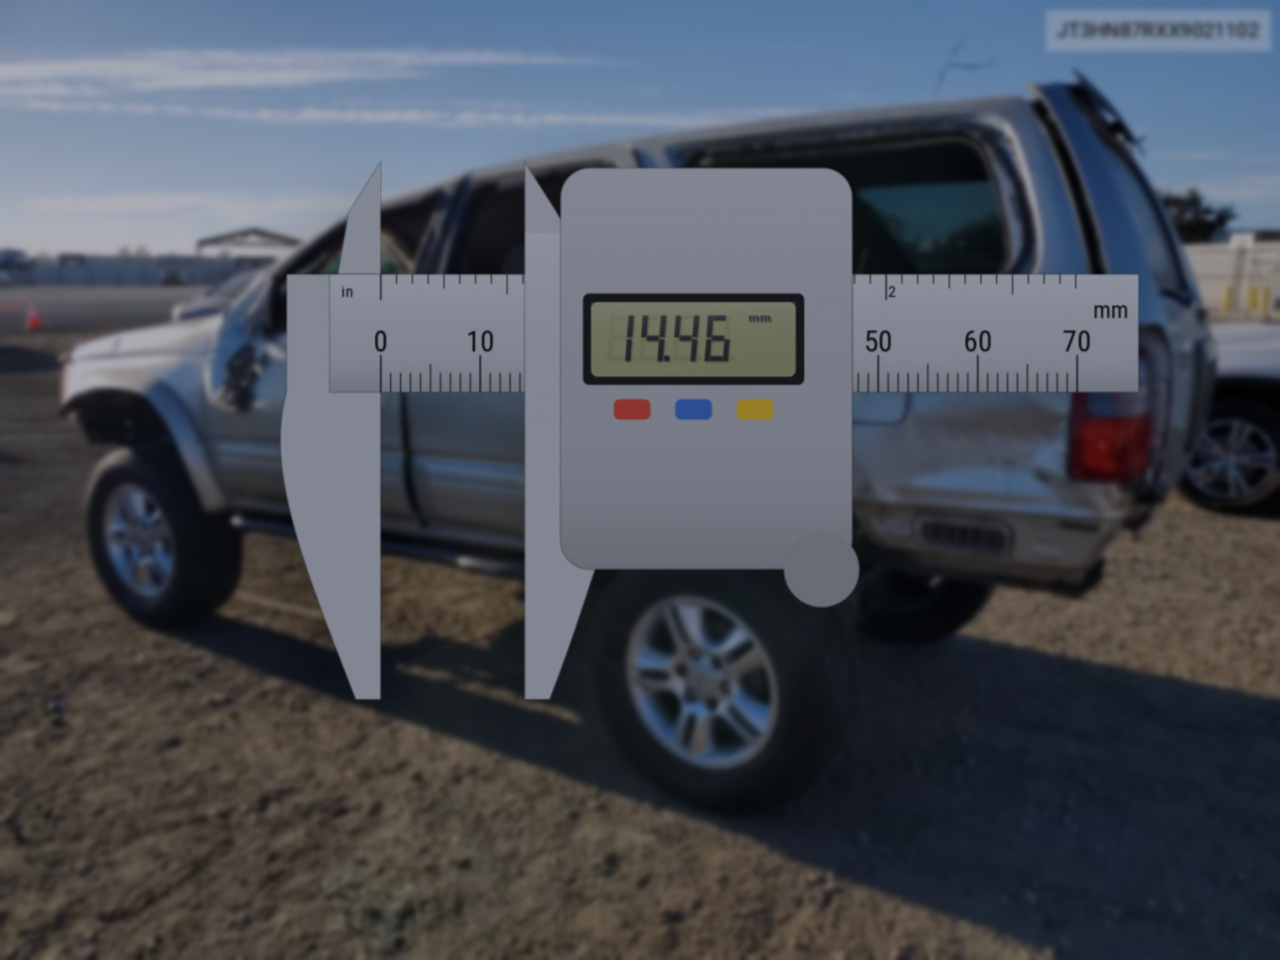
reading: 14.46mm
